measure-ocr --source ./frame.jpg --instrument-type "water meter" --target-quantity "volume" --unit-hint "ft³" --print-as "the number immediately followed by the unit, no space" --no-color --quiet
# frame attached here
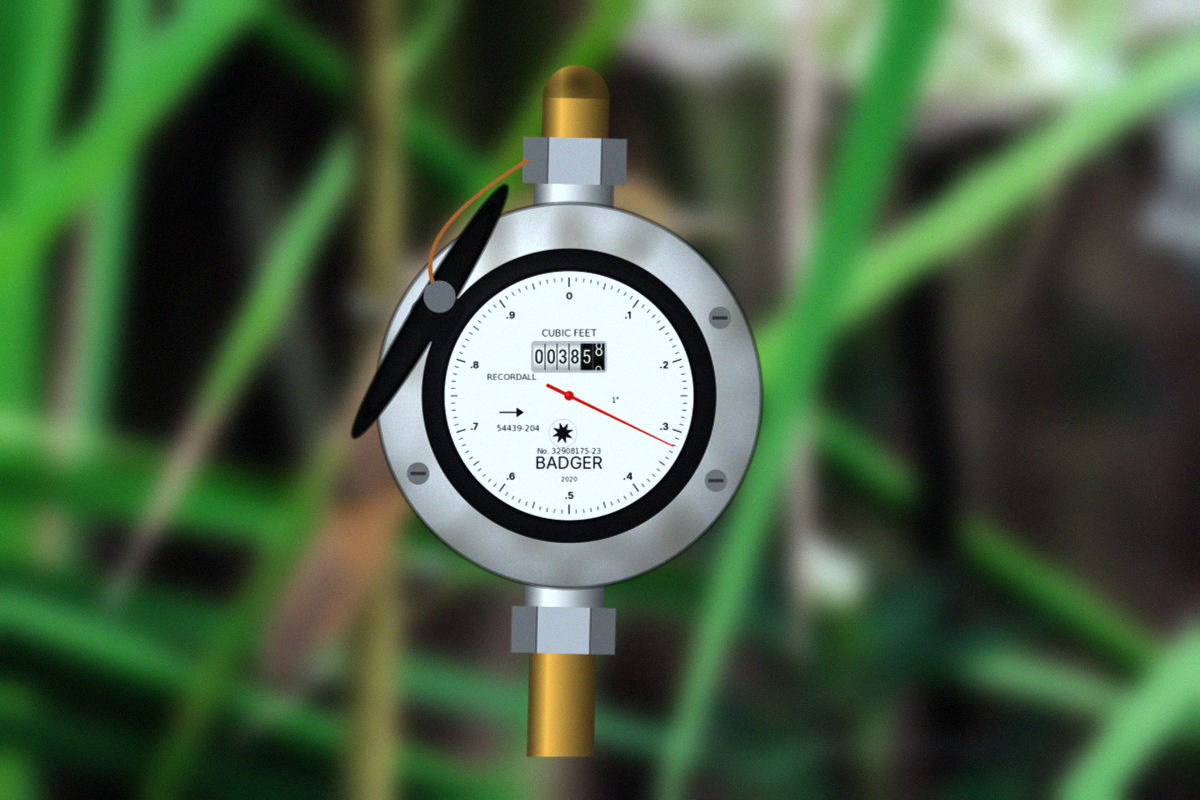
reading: 3858.32ft³
